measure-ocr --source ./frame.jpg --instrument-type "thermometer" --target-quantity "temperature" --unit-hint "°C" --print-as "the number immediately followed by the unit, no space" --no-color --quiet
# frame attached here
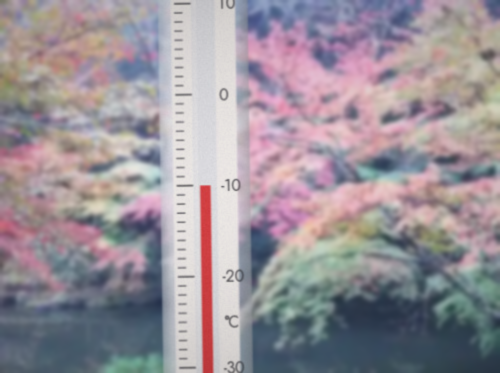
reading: -10°C
